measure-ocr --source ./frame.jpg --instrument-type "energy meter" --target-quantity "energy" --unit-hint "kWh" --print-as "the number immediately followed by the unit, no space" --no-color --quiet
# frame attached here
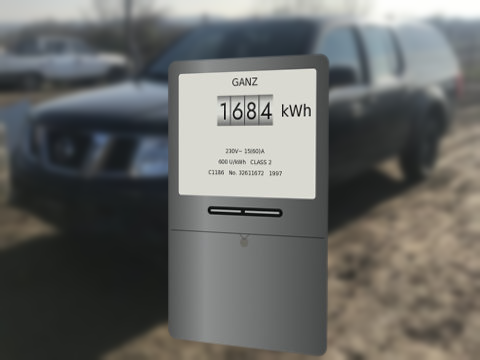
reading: 1684kWh
